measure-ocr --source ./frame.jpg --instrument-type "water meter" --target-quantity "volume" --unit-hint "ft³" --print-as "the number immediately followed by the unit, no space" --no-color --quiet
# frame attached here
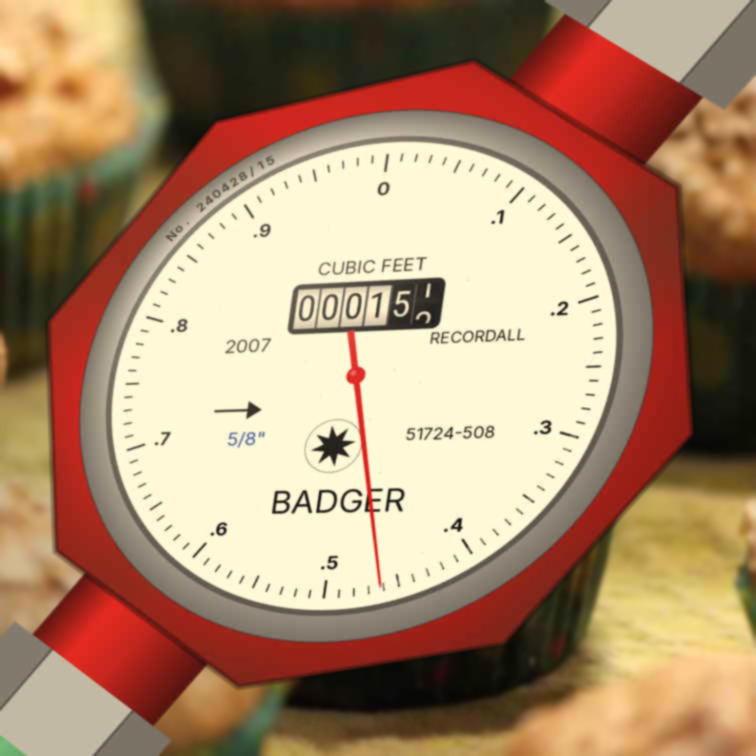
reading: 151.46ft³
